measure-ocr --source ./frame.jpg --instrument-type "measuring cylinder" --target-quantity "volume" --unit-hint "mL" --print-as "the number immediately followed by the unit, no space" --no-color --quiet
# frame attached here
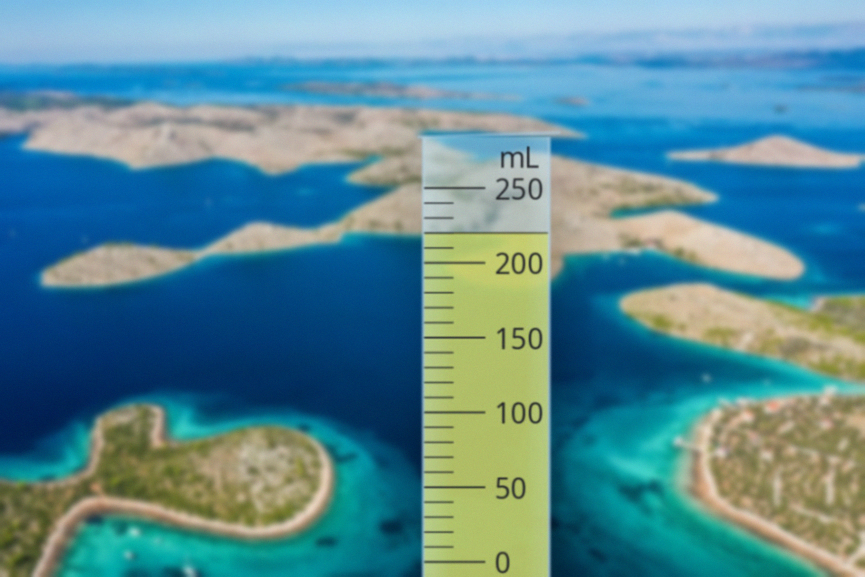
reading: 220mL
